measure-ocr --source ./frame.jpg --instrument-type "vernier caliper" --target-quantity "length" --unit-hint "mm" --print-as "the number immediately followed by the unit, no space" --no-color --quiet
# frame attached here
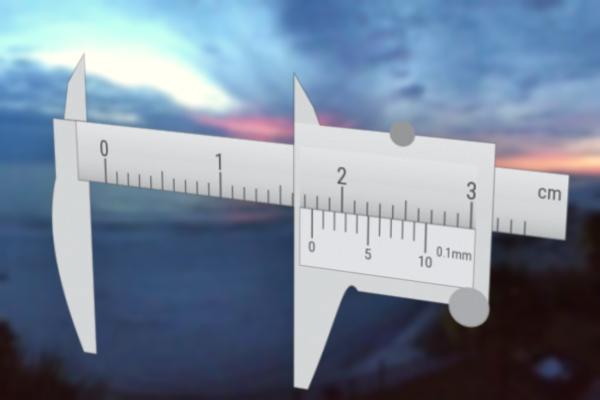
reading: 17.6mm
